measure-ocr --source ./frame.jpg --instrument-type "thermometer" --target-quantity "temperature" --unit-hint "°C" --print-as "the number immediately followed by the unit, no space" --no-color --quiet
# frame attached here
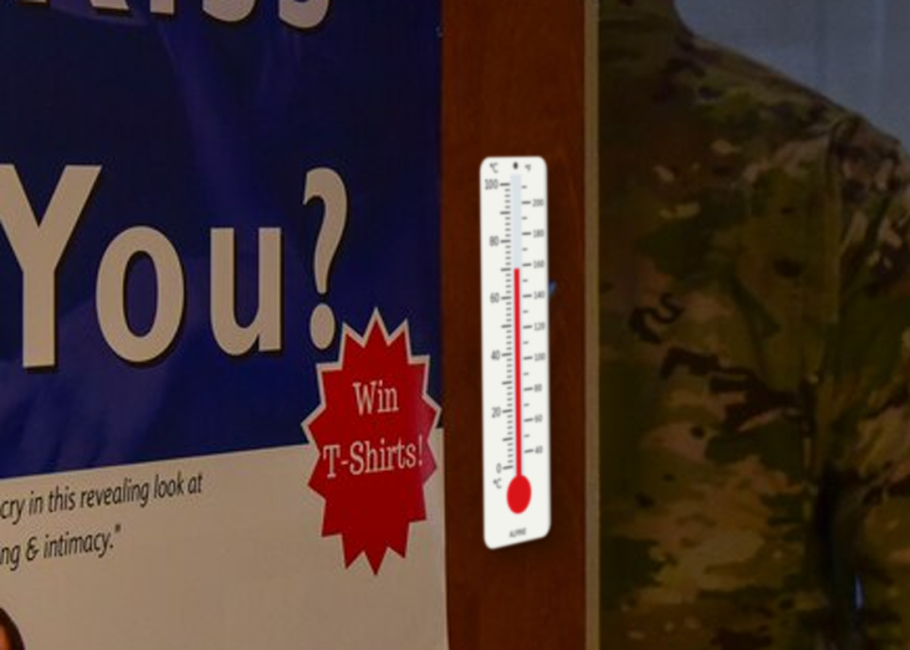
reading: 70°C
